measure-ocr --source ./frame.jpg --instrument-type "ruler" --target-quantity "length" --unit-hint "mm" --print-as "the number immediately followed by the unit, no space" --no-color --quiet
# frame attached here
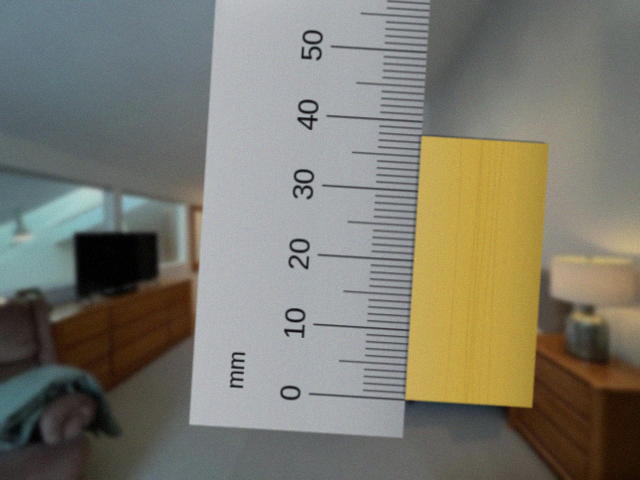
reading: 38mm
